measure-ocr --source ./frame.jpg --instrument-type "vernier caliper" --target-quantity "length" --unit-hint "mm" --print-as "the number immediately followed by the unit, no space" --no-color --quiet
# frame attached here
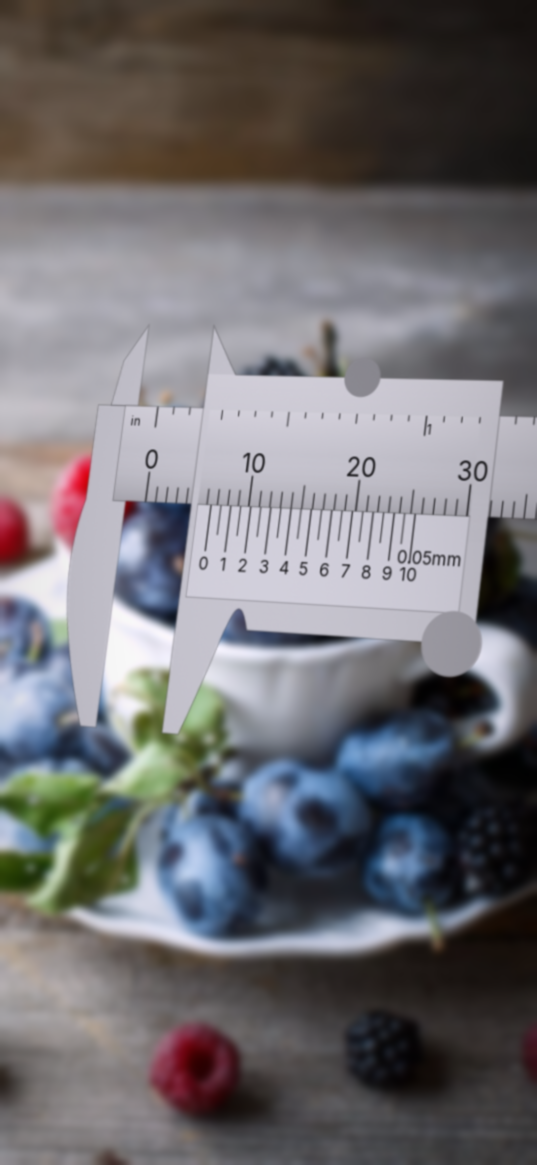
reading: 6.4mm
